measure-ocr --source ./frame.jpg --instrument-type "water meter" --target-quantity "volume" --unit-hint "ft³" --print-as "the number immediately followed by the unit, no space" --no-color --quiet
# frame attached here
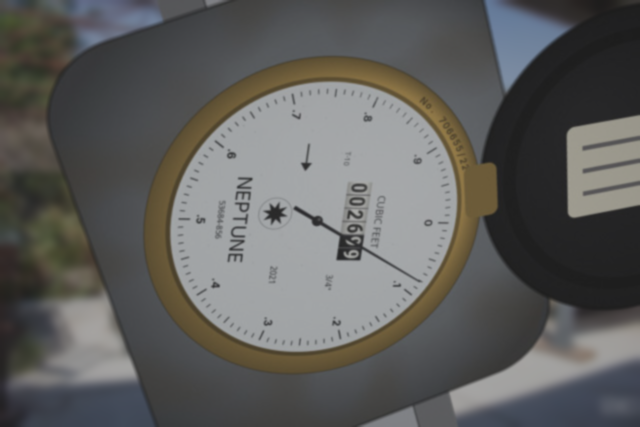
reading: 2699.08ft³
